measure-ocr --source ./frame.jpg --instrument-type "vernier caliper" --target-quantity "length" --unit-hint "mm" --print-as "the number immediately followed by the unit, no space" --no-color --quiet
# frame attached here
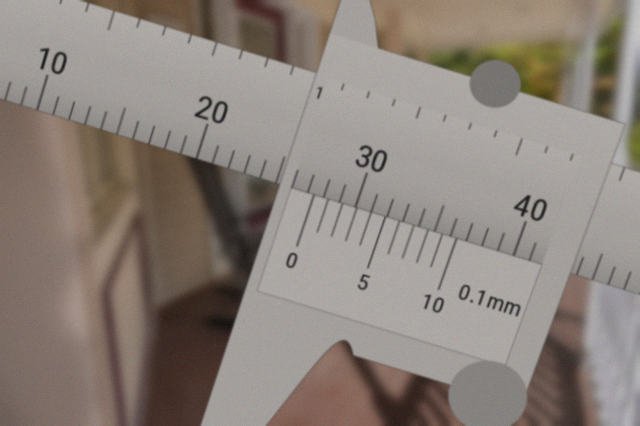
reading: 27.4mm
